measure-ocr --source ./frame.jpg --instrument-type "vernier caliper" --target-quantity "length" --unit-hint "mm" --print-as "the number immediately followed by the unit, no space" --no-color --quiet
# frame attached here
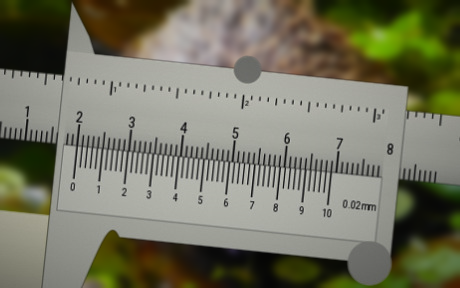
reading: 20.0mm
